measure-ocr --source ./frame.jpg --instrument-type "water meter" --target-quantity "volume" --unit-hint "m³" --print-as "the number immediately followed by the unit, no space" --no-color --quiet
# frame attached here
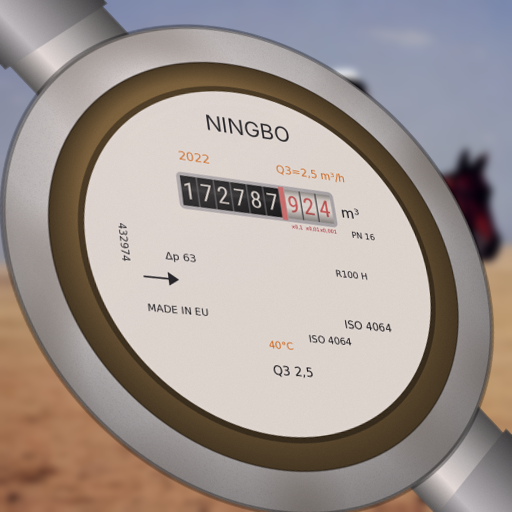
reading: 172787.924m³
